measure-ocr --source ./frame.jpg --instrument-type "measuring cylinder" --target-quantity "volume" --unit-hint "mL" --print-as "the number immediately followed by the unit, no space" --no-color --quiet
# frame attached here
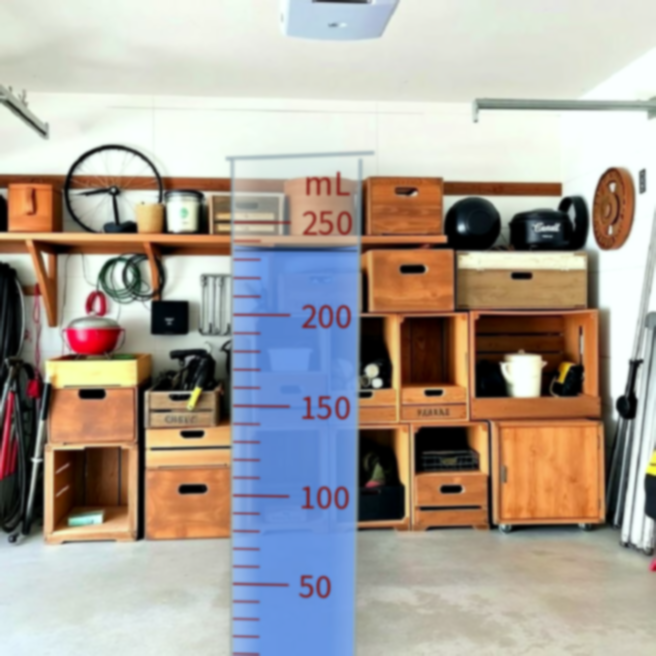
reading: 235mL
